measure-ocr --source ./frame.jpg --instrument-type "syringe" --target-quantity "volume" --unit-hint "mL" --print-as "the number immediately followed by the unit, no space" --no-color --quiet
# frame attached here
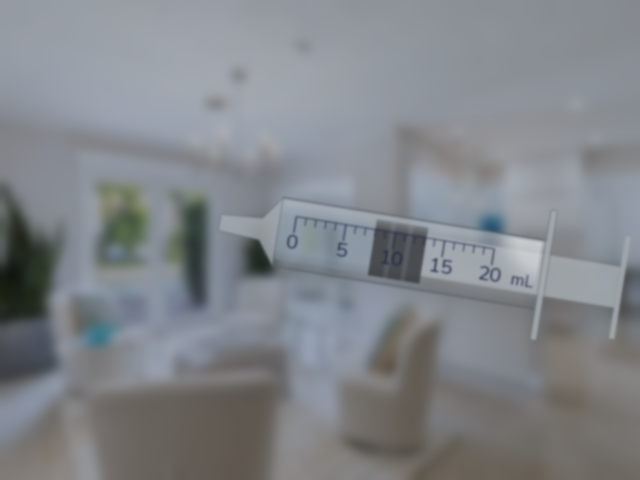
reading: 8mL
